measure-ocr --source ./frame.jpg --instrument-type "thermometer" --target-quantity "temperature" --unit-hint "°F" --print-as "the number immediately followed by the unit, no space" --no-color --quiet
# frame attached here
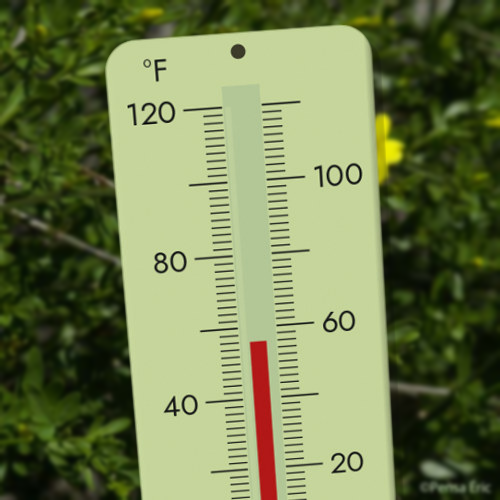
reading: 56°F
